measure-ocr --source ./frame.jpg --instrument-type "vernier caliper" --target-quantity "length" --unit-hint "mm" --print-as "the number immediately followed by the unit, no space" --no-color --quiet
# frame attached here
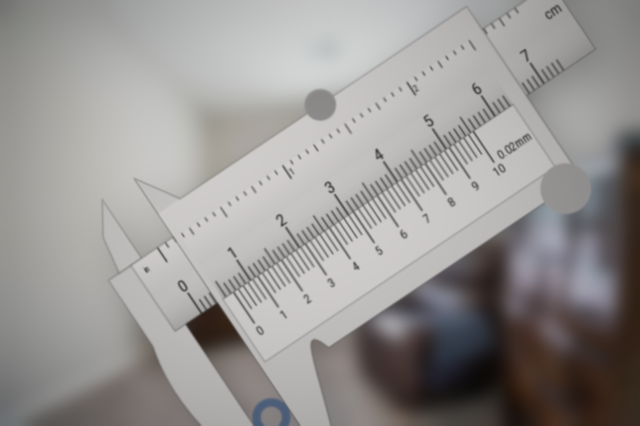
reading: 6.5mm
